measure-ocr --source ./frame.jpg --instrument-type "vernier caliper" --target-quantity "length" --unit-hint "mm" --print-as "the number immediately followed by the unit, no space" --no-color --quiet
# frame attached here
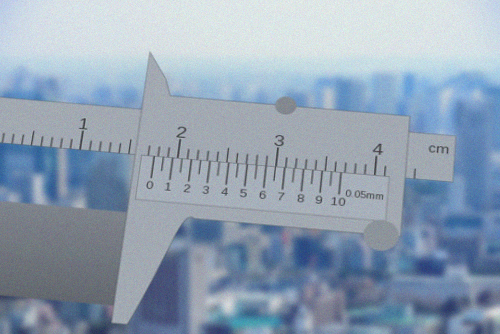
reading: 17.6mm
